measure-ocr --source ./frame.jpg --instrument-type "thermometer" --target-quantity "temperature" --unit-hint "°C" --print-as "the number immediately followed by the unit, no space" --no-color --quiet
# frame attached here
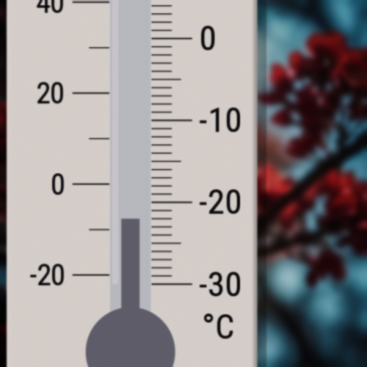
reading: -22°C
